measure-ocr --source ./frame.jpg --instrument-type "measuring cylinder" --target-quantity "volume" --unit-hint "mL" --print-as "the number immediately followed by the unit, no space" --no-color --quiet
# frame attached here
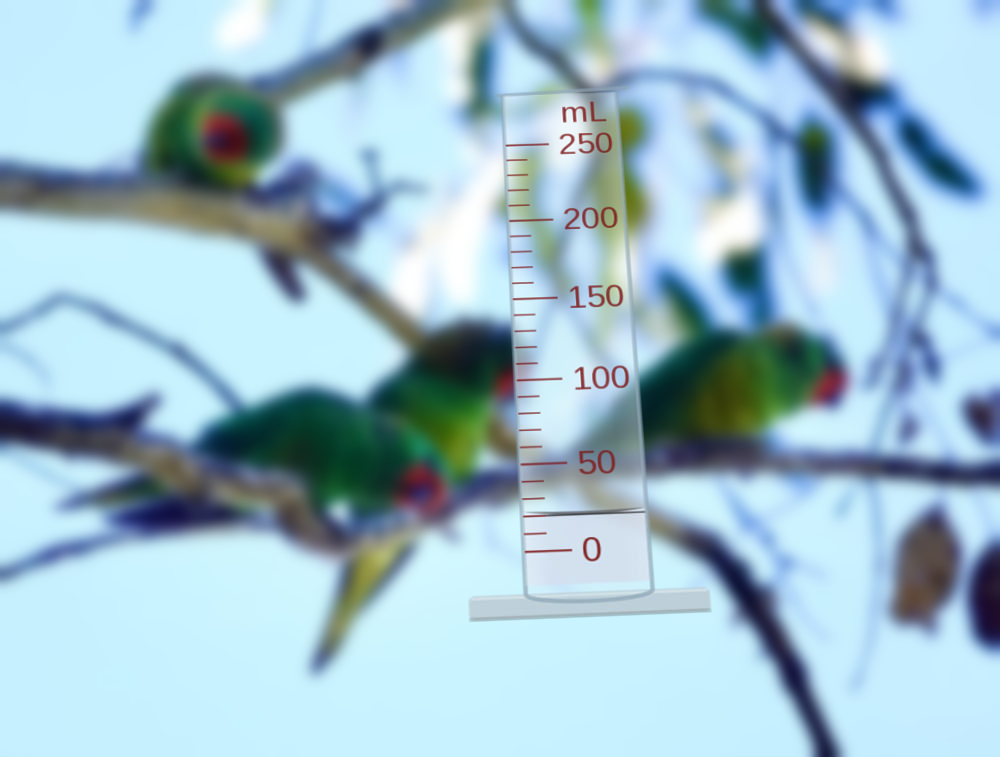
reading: 20mL
